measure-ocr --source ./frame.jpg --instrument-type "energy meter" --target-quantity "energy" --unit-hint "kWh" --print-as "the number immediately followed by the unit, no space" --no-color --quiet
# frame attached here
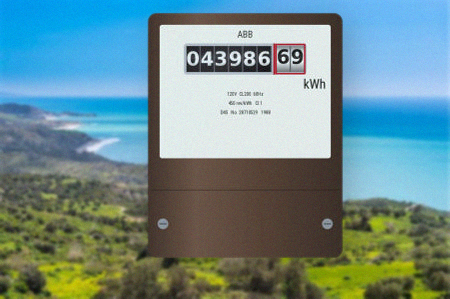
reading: 43986.69kWh
